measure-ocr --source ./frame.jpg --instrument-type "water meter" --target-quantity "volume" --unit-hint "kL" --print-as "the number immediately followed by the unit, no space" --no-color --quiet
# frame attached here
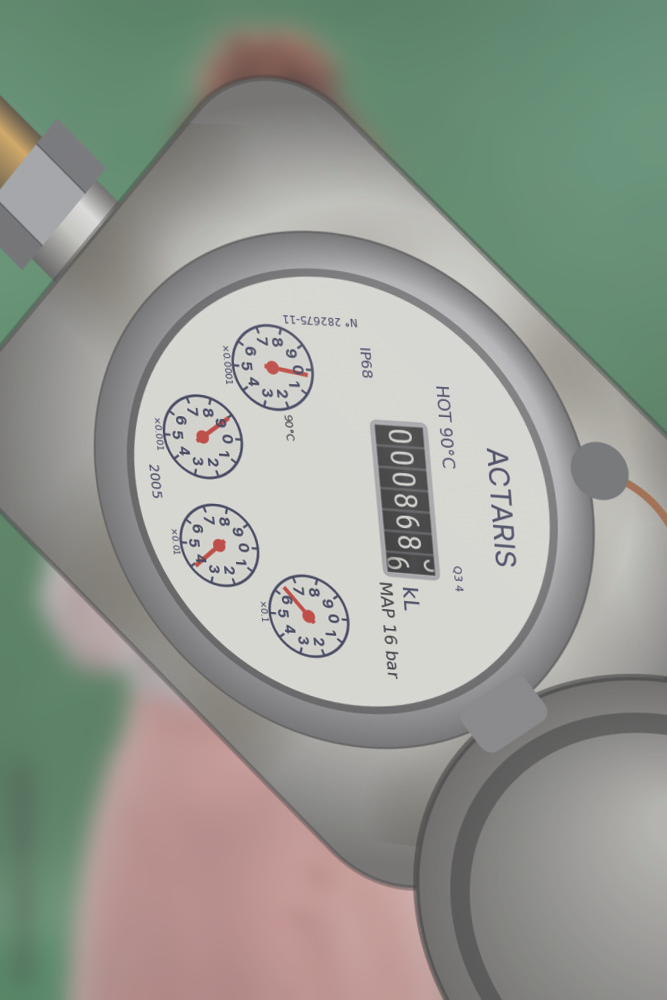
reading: 8685.6390kL
